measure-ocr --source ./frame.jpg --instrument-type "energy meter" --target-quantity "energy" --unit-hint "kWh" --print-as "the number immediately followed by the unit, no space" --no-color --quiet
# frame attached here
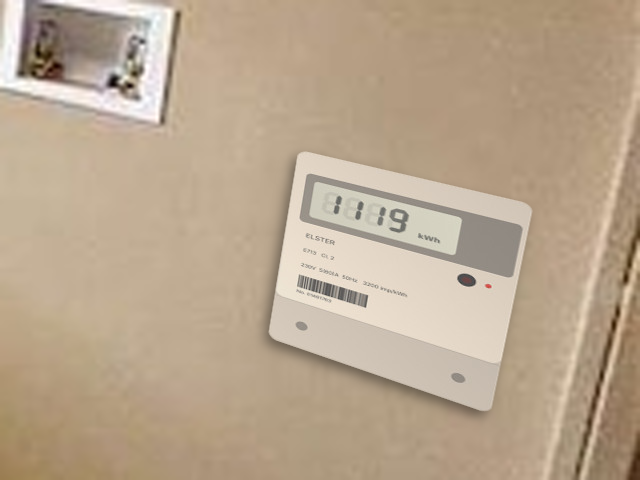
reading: 1119kWh
